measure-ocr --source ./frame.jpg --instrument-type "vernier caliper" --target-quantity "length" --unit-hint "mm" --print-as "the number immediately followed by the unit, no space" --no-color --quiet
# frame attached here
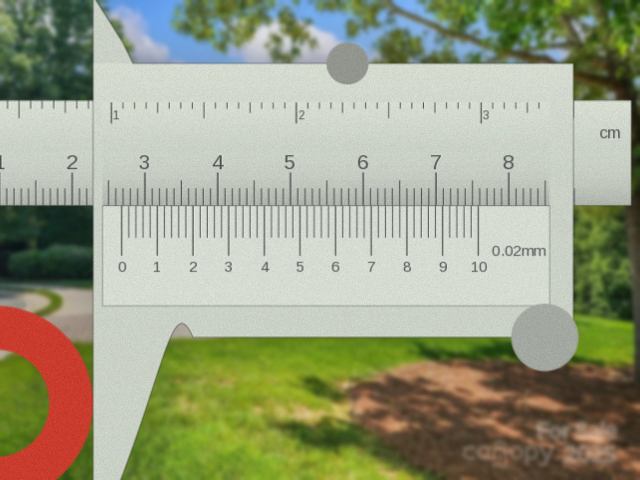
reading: 26.8mm
